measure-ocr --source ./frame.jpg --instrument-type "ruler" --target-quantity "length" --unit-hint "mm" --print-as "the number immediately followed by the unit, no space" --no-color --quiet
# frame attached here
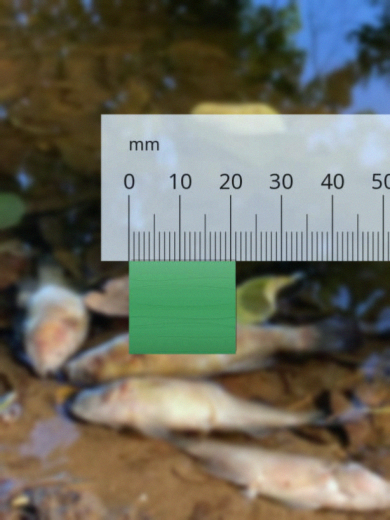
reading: 21mm
